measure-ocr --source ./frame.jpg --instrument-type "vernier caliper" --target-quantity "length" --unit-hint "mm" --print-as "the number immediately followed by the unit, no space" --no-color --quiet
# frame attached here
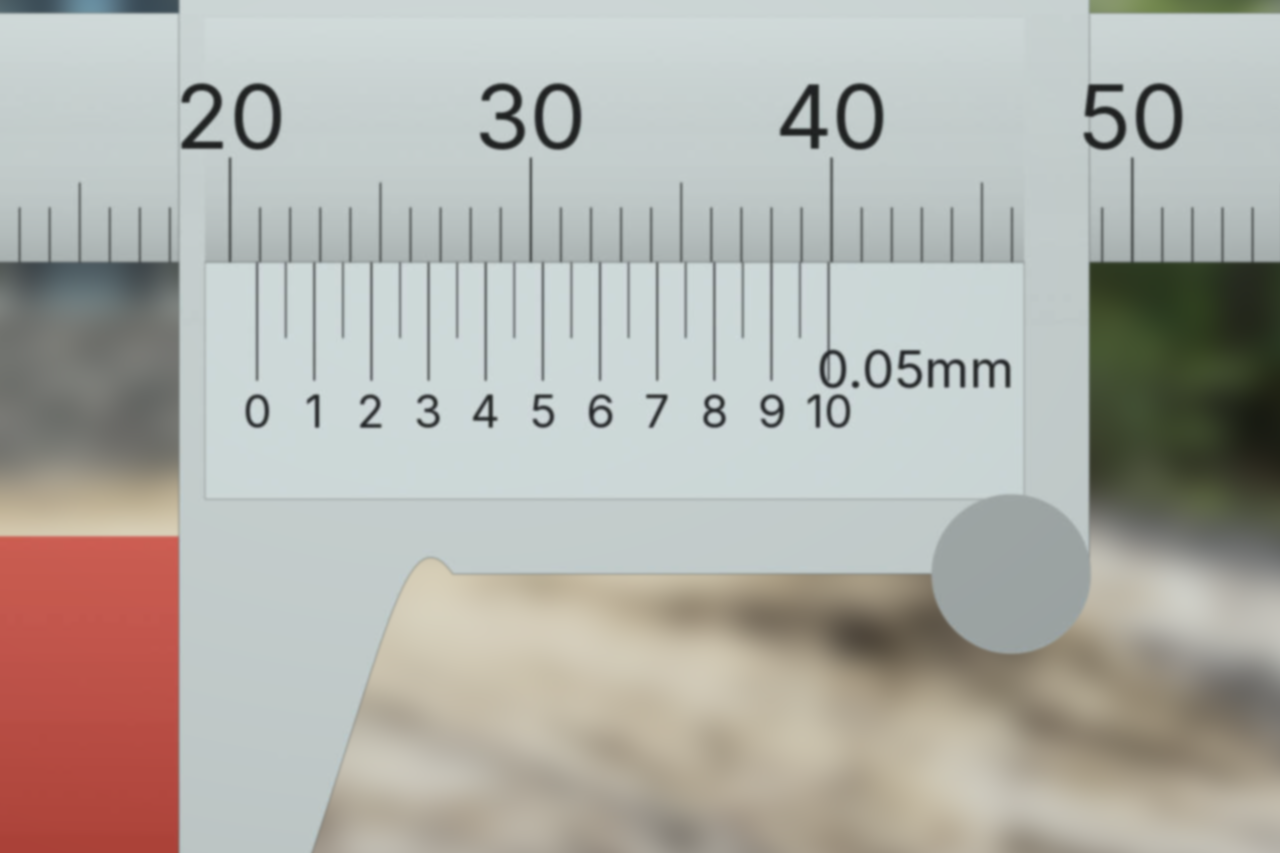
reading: 20.9mm
